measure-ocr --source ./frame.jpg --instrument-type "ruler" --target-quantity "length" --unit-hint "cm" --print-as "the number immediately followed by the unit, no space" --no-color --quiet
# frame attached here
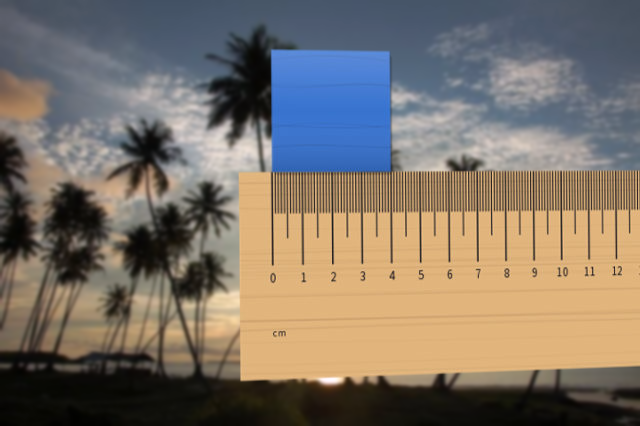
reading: 4cm
